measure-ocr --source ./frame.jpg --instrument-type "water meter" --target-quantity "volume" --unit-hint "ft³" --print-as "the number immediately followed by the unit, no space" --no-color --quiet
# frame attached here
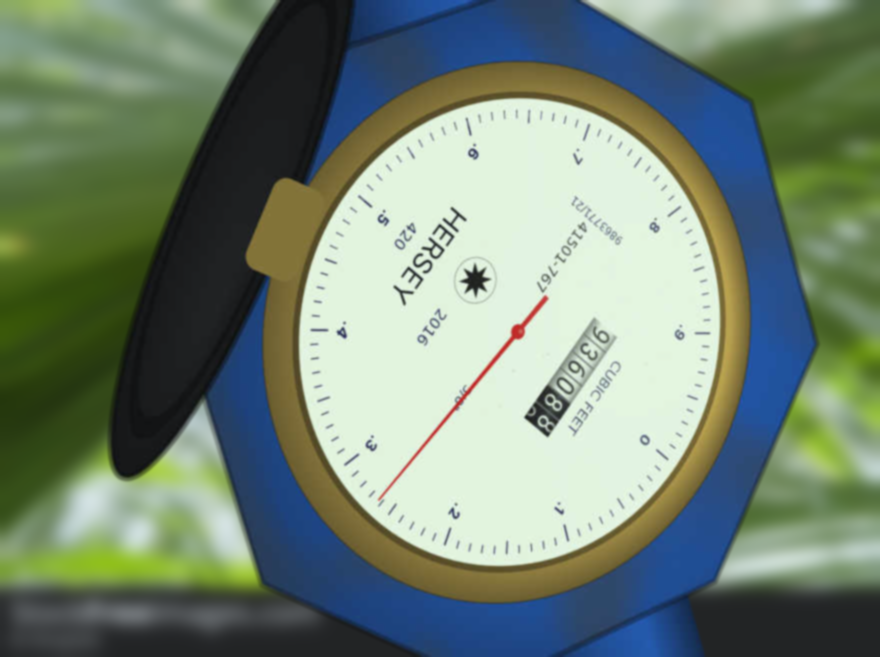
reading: 936088.26ft³
